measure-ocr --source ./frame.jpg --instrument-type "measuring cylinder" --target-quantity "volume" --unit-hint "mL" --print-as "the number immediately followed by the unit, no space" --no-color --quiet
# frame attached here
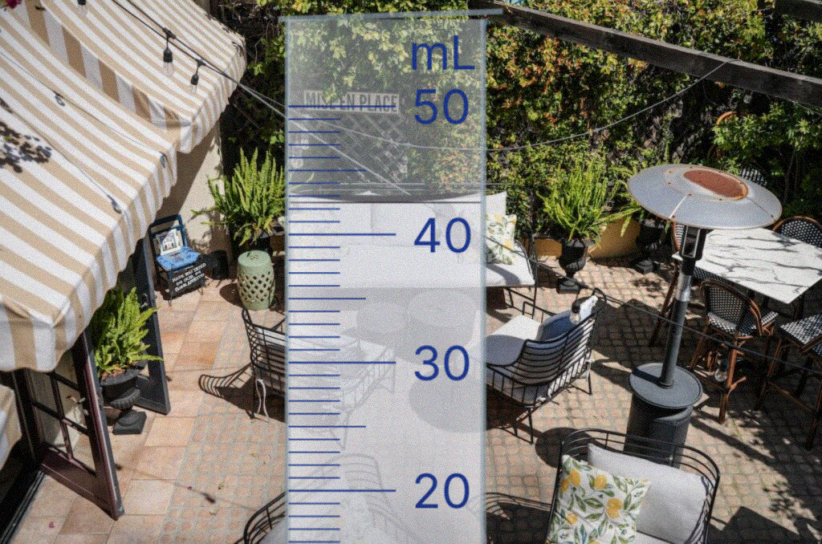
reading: 42.5mL
